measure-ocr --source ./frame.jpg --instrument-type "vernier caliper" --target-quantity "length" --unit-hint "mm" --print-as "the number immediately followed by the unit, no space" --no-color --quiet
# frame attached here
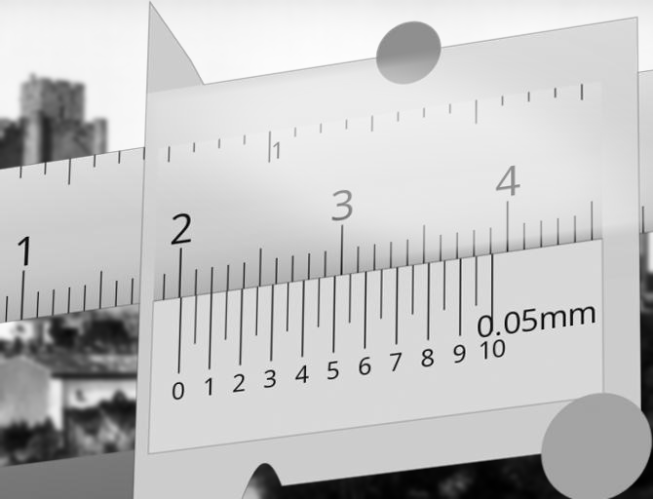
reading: 20.1mm
